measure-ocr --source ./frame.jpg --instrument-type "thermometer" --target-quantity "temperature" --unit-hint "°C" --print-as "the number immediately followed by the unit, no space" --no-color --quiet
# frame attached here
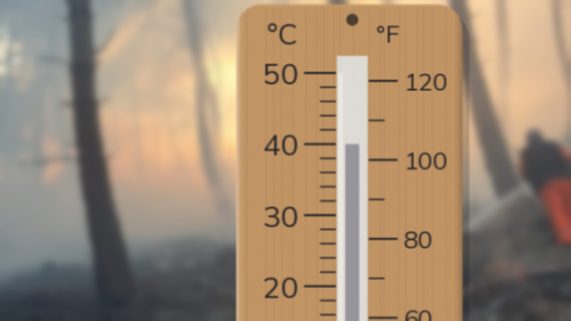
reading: 40°C
